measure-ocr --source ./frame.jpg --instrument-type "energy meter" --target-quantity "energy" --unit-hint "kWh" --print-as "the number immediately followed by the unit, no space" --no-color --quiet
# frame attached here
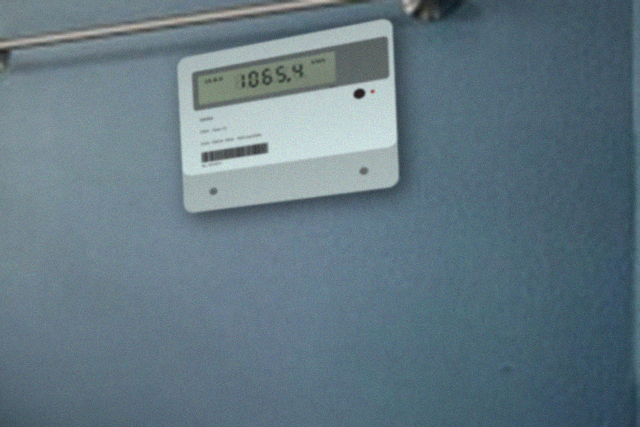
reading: 1065.4kWh
